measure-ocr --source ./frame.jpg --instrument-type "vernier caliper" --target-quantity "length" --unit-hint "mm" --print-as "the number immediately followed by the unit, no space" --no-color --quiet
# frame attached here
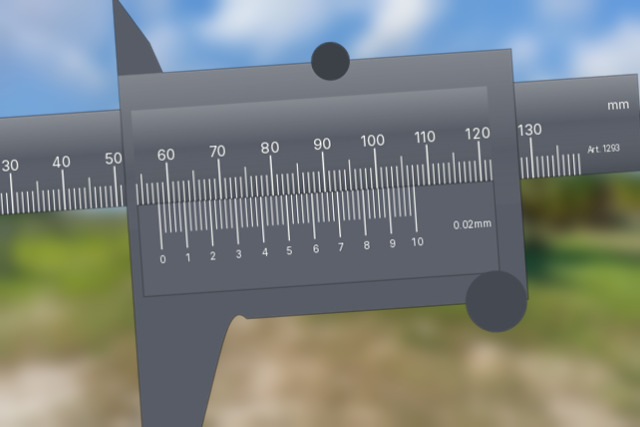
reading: 58.0mm
